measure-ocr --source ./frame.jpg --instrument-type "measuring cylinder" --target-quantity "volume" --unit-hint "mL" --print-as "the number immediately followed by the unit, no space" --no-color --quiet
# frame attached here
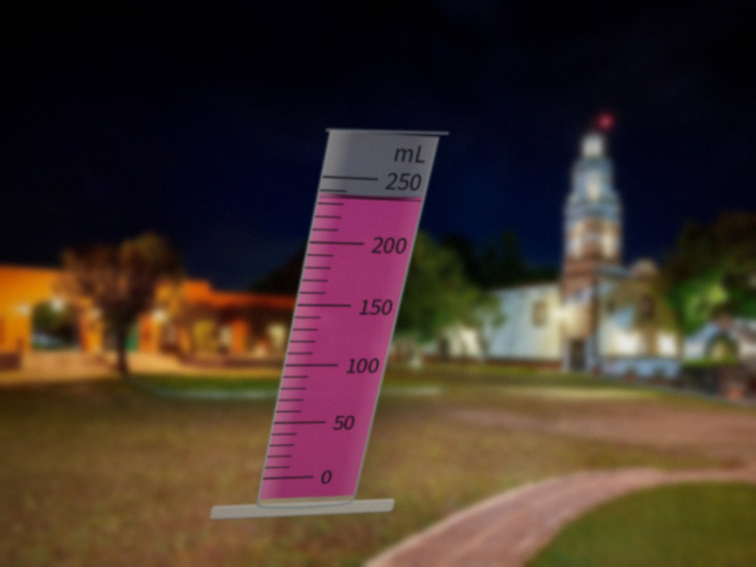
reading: 235mL
